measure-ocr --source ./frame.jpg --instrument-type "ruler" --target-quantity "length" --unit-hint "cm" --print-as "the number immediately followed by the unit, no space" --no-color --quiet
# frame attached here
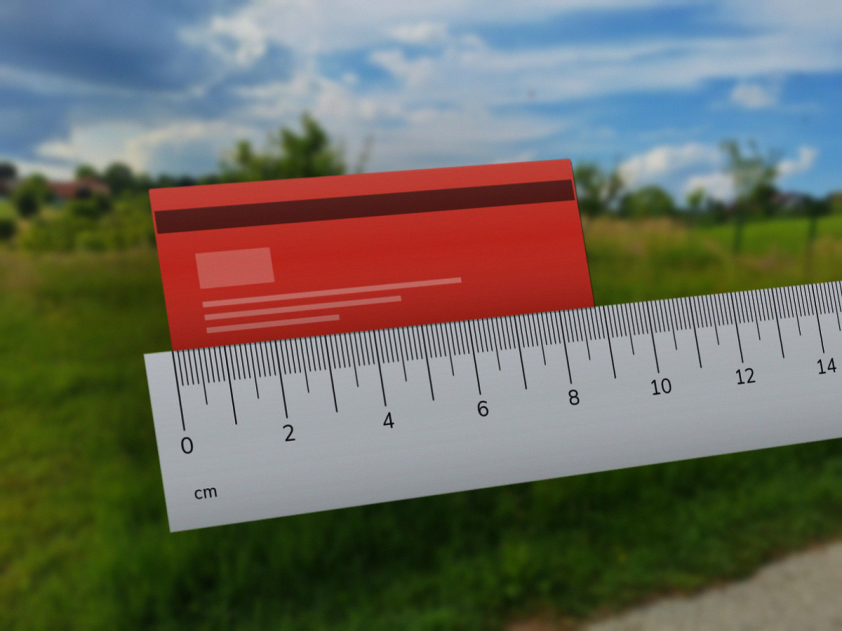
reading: 8.8cm
